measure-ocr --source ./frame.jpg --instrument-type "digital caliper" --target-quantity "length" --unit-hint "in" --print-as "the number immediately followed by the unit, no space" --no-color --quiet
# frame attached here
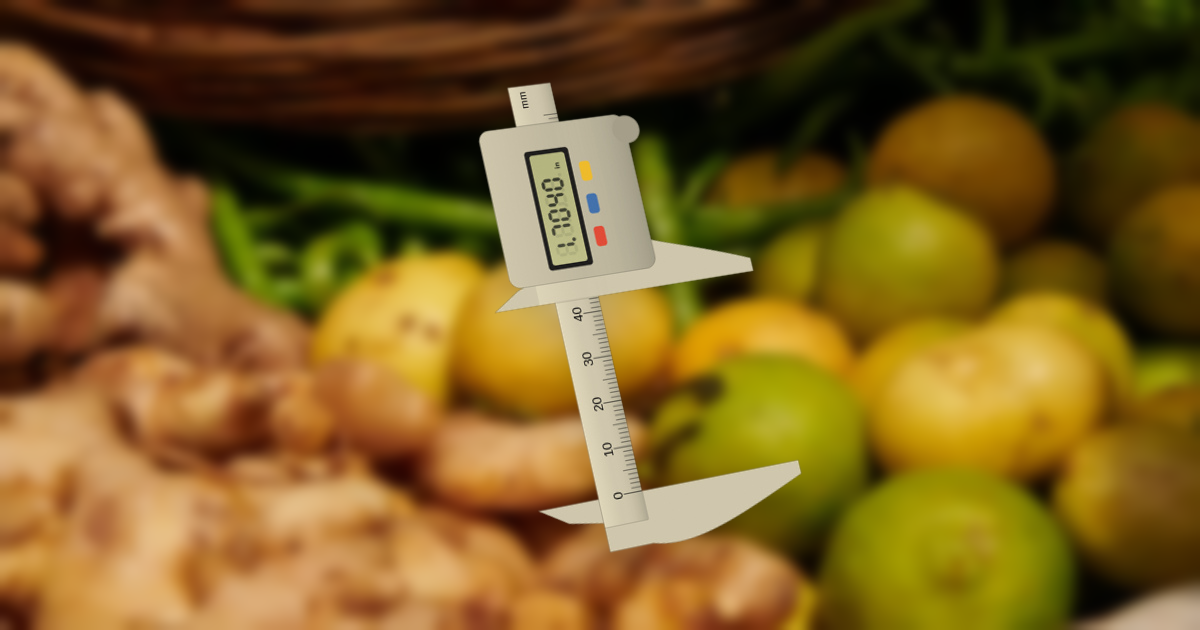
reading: 1.7040in
